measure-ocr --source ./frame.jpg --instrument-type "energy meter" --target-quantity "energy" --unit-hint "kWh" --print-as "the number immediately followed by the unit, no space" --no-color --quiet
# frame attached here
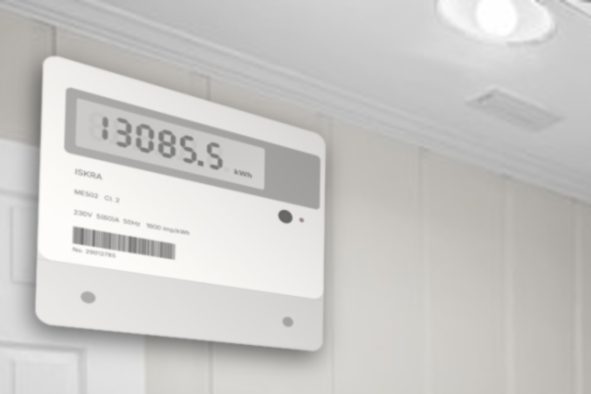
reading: 13085.5kWh
